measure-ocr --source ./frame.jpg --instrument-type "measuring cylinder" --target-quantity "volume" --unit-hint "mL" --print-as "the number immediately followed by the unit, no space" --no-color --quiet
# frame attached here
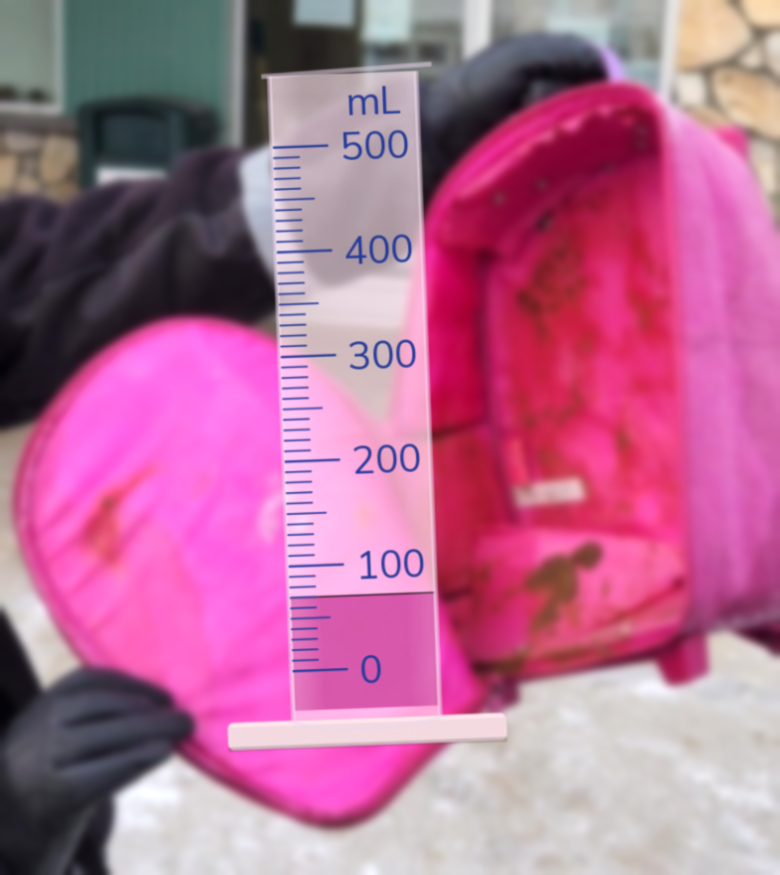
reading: 70mL
